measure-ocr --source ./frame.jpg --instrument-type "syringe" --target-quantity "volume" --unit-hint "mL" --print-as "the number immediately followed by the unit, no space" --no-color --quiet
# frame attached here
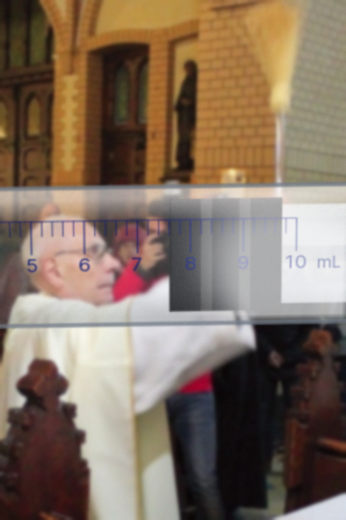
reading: 7.6mL
